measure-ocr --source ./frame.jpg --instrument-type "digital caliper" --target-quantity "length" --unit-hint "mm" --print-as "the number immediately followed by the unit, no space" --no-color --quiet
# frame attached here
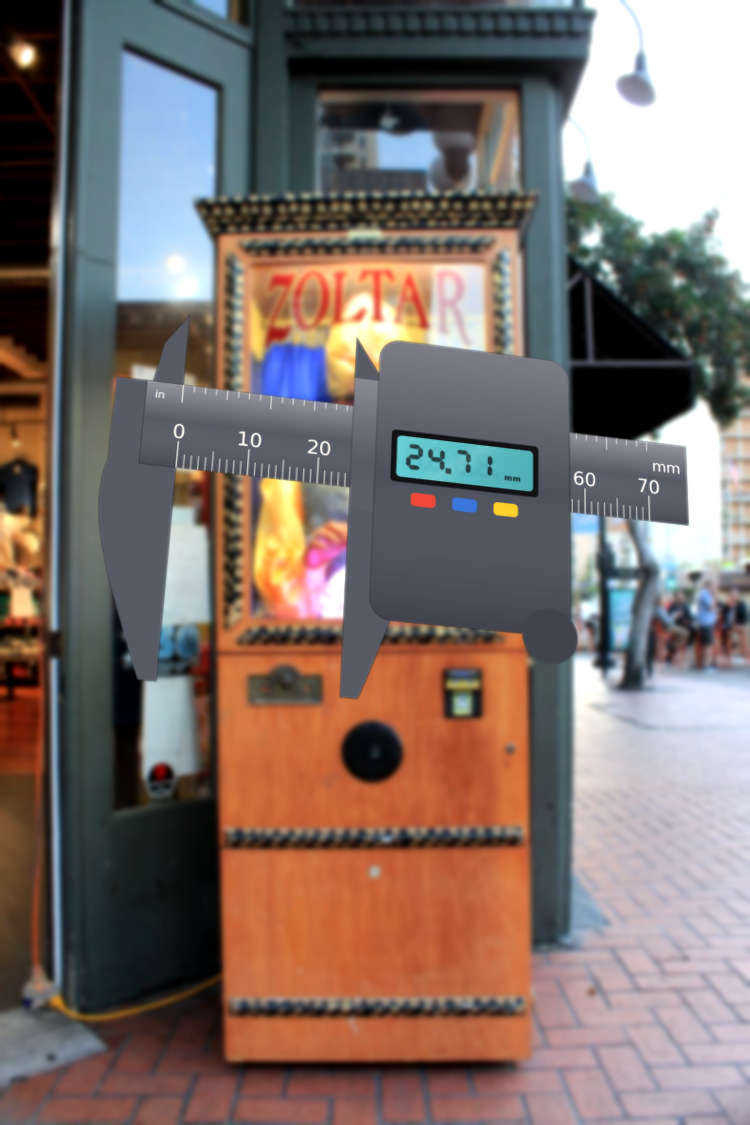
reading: 24.71mm
